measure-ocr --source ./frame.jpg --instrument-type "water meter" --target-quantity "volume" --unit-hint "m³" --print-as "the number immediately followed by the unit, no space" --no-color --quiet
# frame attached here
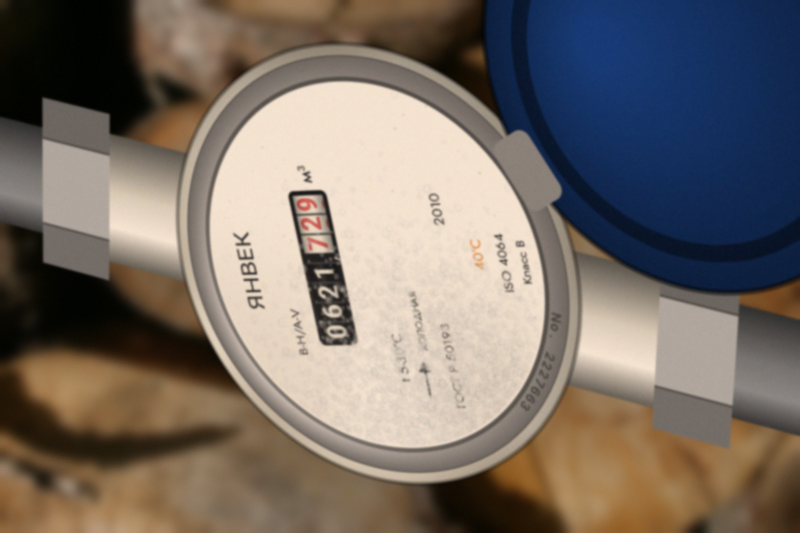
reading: 621.729m³
